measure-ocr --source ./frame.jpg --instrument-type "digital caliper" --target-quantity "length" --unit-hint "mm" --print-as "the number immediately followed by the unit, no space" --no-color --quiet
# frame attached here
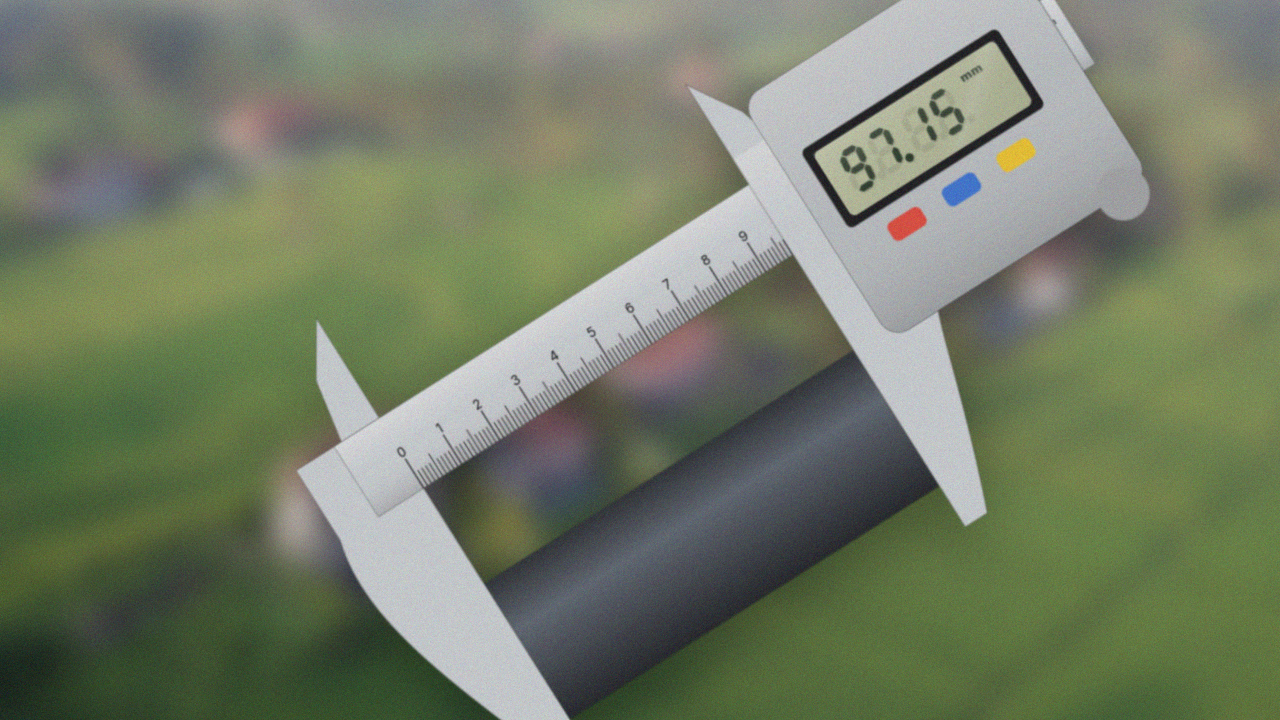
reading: 97.15mm
